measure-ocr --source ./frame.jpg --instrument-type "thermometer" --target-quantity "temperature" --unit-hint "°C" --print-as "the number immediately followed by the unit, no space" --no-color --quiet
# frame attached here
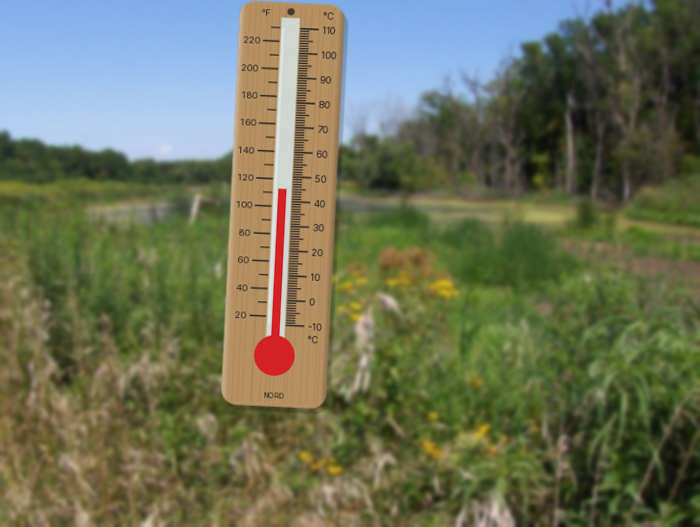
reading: 45°C
